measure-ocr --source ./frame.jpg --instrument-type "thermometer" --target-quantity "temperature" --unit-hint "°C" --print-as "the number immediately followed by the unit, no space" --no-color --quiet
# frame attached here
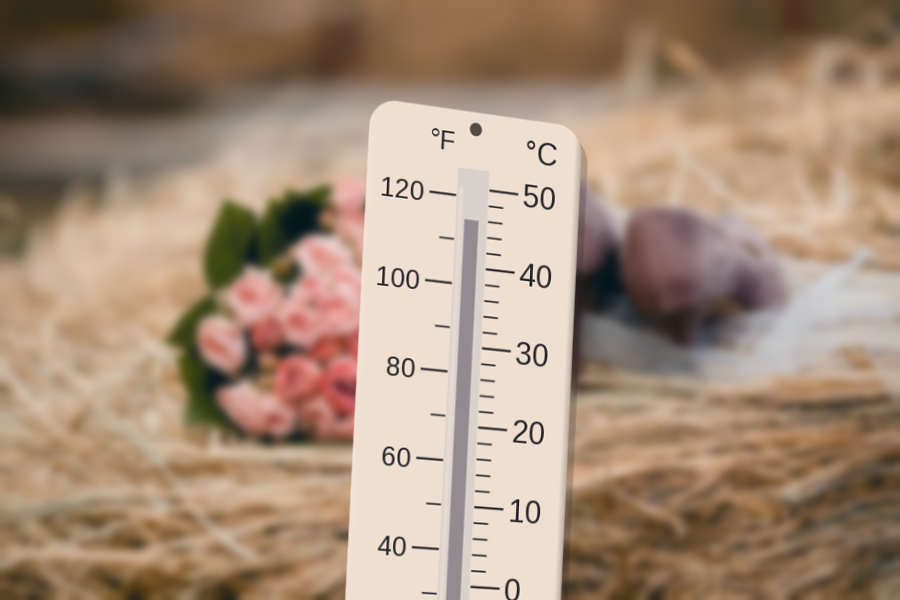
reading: 46°C
